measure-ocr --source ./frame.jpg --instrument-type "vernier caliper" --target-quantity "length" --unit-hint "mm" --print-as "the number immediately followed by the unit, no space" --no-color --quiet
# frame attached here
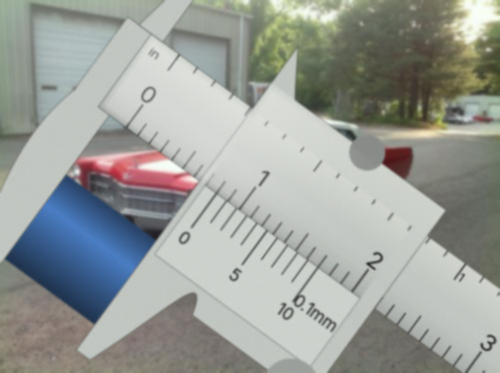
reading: 8.0mm
